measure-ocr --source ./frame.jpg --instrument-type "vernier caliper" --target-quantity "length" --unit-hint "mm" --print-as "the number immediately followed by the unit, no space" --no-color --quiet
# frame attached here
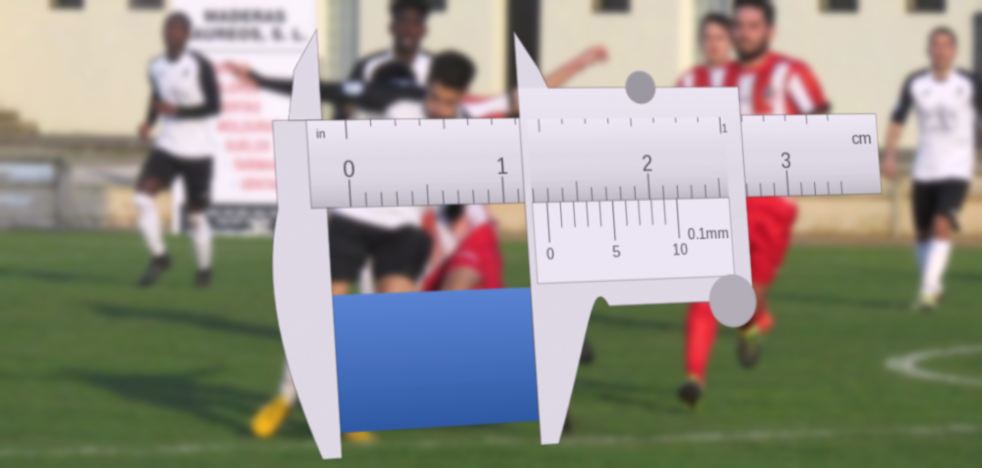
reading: 12.9mm
